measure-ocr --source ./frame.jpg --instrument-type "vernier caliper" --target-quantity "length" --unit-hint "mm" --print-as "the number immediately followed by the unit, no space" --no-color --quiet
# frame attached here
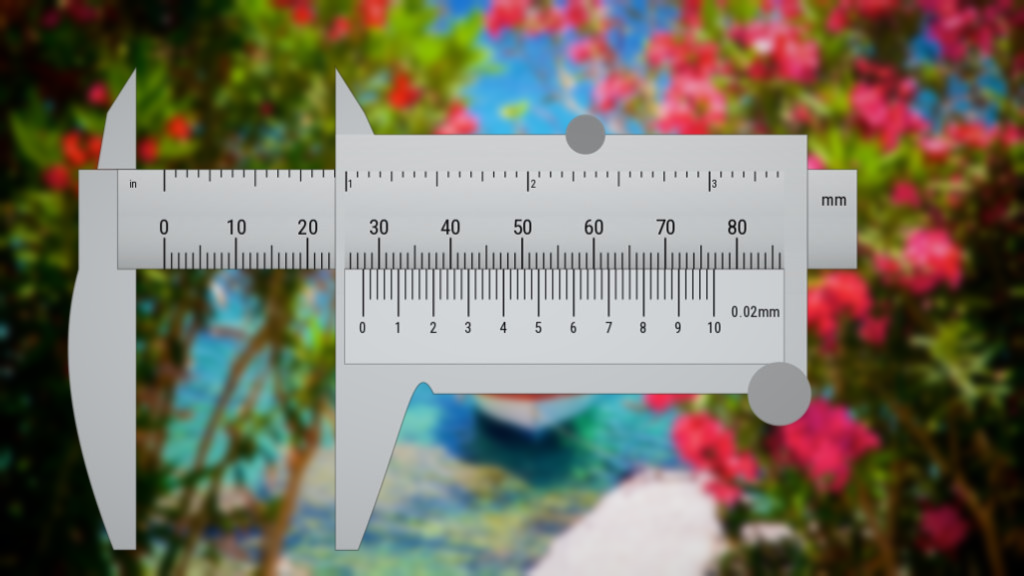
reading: 27.8mm
